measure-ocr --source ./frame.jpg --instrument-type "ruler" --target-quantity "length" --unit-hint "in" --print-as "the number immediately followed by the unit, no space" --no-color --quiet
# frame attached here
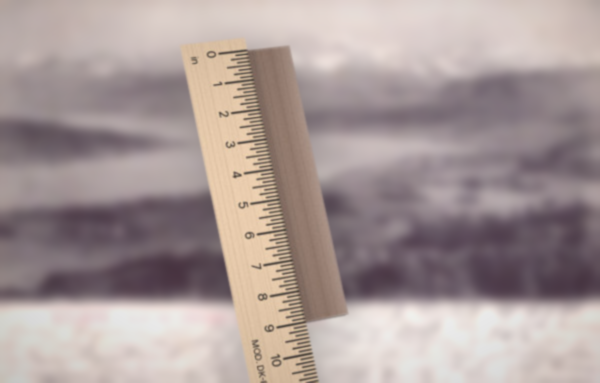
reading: 9in
